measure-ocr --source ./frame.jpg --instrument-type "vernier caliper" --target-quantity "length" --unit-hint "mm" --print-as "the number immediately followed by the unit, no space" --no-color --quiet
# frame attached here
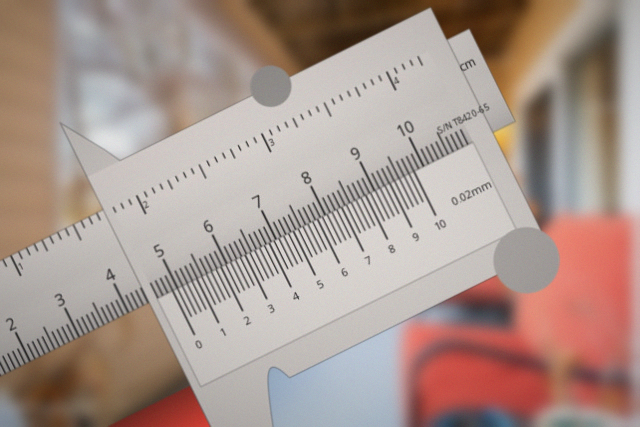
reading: 49.0mm
